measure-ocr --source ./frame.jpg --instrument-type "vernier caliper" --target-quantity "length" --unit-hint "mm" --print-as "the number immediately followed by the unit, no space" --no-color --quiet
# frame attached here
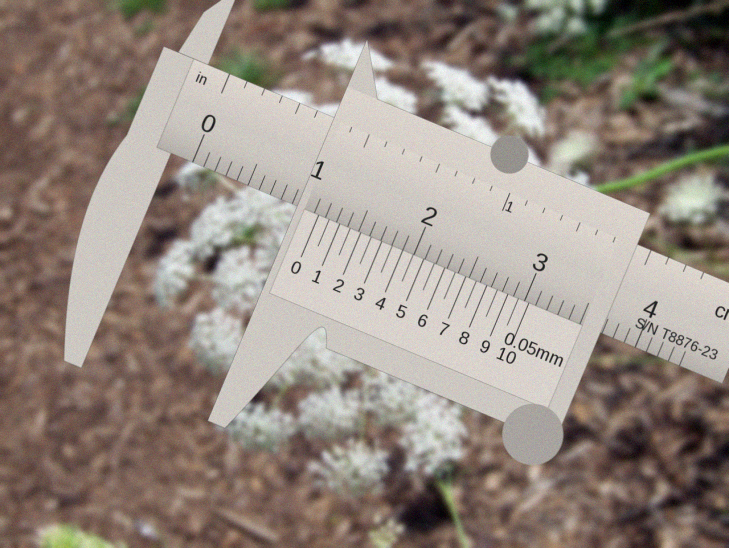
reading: 11.4mm
